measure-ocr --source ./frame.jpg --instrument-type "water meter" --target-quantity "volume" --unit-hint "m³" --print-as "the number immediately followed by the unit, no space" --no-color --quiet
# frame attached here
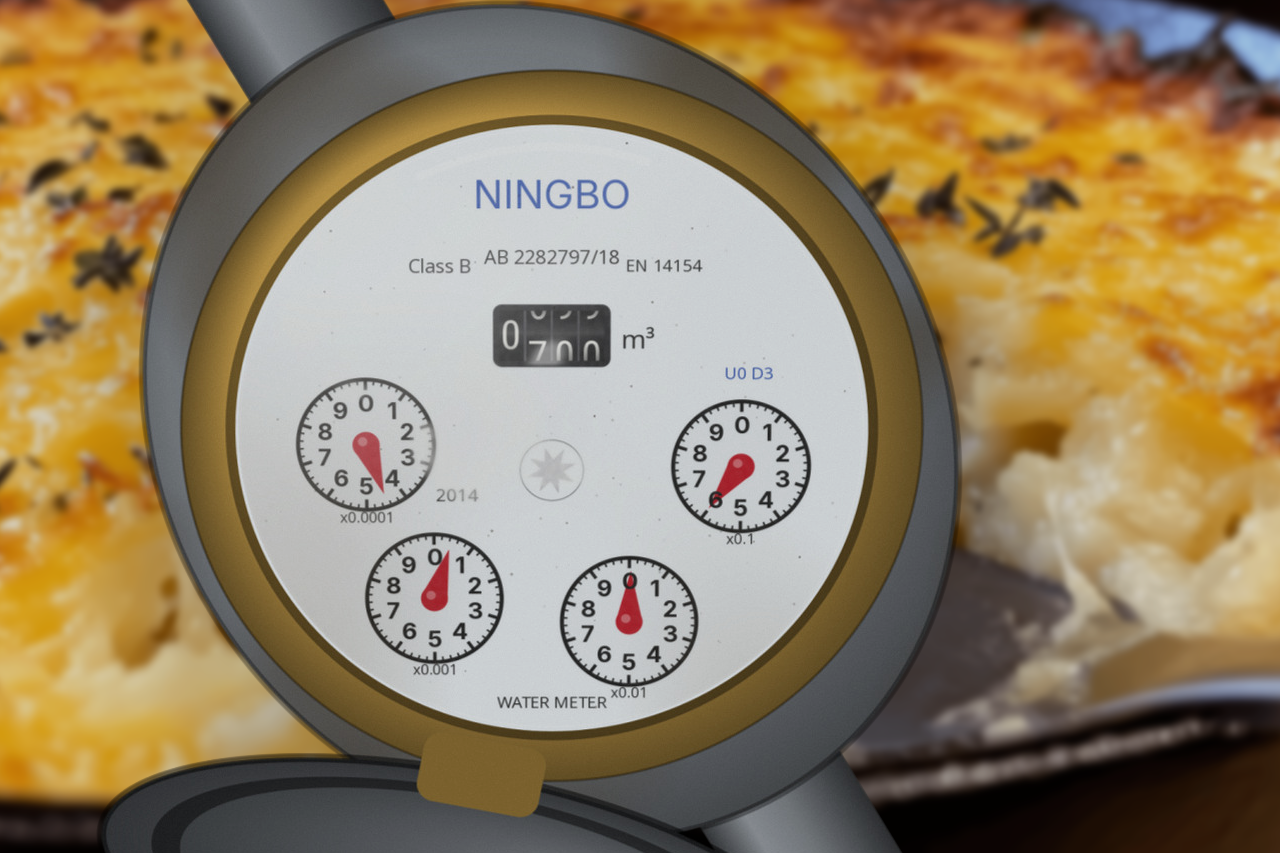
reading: 699.6004m³
